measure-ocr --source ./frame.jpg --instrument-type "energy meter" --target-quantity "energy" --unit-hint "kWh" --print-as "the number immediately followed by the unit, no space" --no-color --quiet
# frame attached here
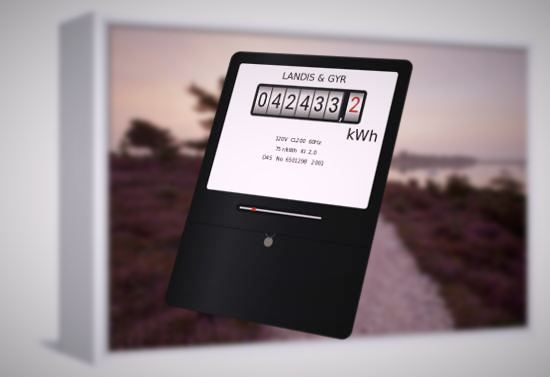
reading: 42433.2kWh
